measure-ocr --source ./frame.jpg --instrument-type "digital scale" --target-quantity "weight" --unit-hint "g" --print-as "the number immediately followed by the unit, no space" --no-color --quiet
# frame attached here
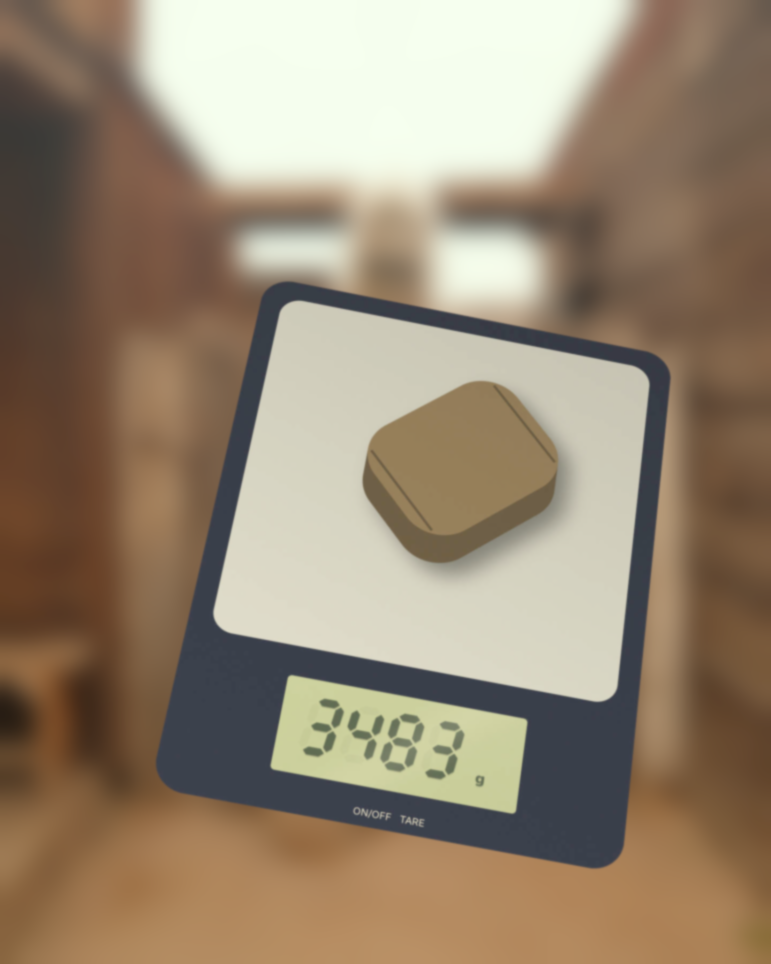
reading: 3483g
